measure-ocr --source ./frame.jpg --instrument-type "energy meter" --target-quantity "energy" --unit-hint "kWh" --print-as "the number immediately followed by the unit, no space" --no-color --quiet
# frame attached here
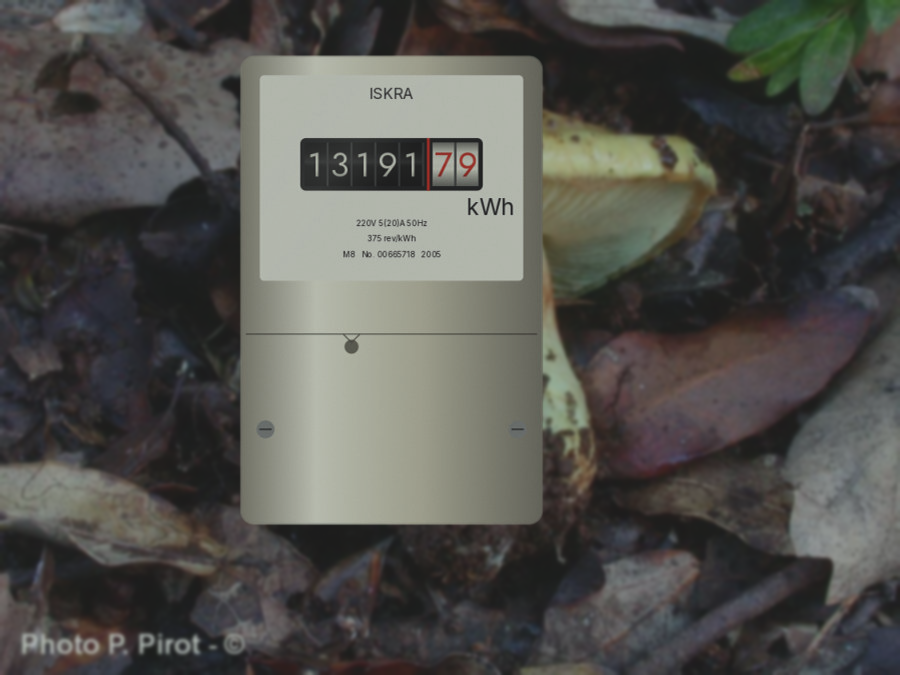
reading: 13191.79kWh
